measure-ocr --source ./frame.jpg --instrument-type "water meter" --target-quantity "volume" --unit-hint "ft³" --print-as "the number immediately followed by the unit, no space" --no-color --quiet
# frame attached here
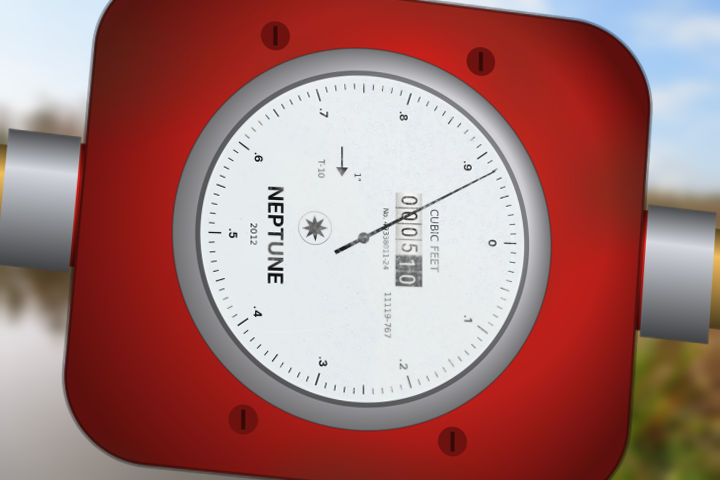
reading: 509.92ft³
